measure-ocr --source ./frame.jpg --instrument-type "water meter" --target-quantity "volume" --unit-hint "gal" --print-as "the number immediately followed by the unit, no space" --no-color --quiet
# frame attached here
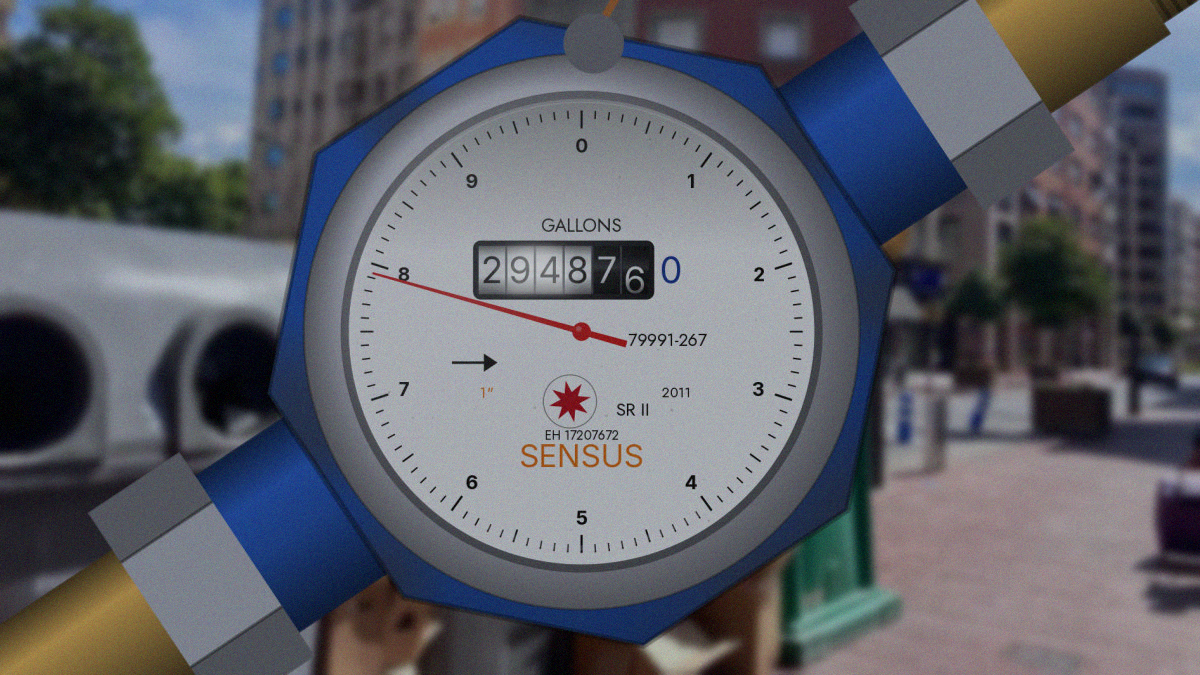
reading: 2948757.9gal
